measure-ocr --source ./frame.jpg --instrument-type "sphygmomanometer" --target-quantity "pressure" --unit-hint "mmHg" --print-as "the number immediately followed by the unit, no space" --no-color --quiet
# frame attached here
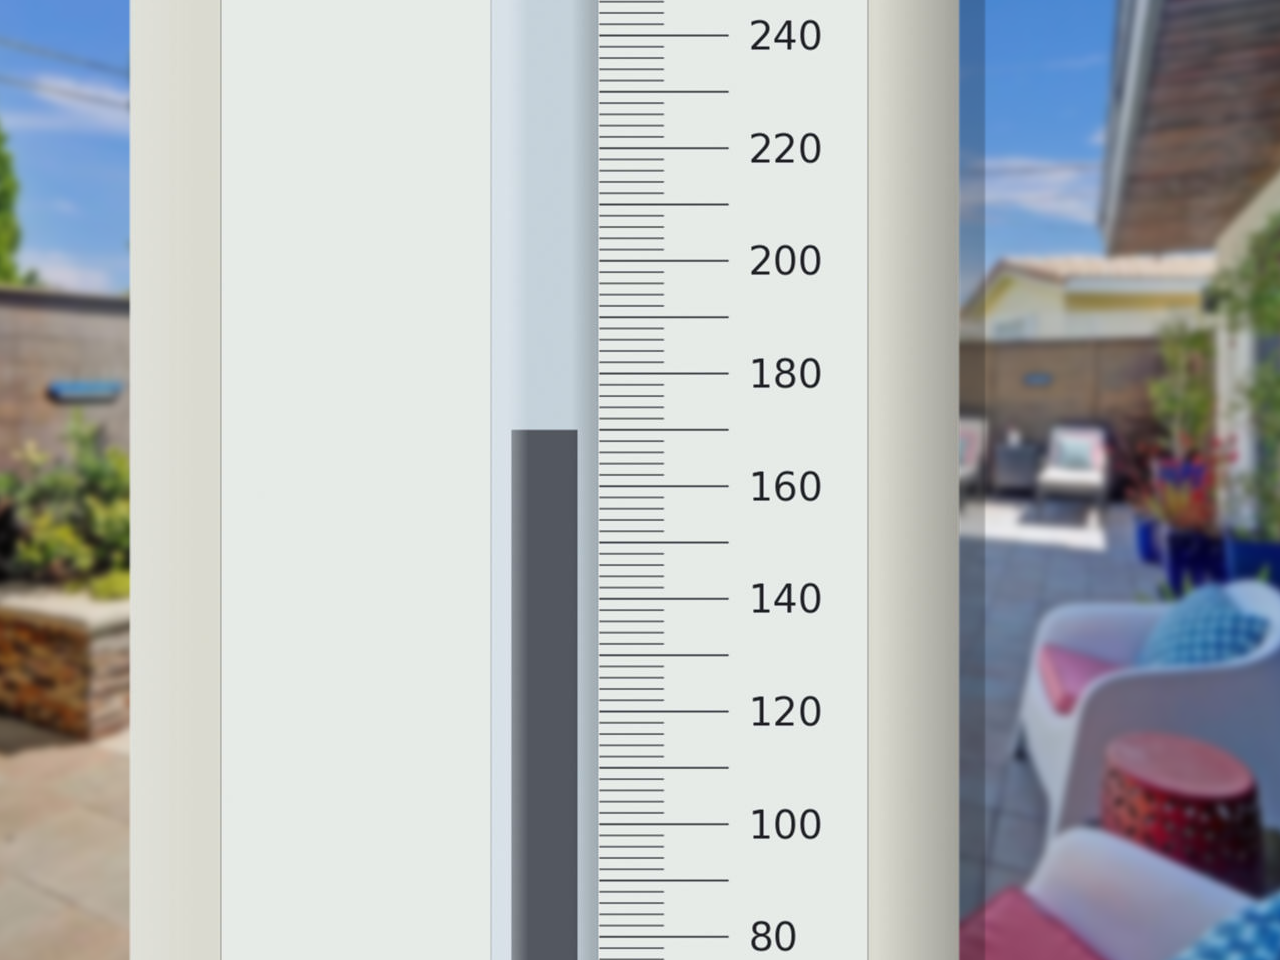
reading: 170mmHg
